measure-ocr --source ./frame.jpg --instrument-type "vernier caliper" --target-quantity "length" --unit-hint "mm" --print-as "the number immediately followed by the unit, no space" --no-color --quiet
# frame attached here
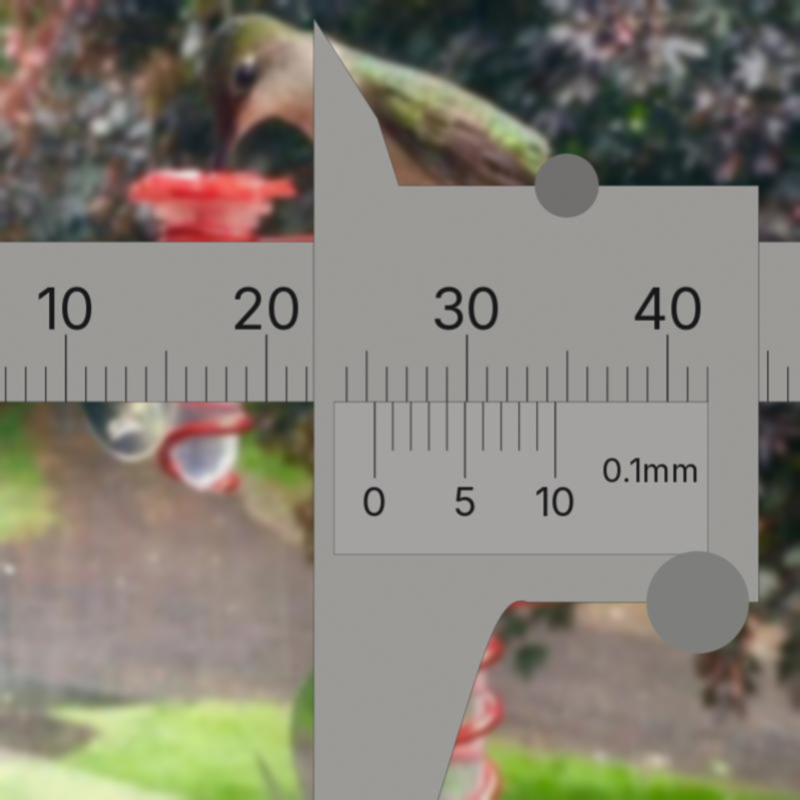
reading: 25.4mm
